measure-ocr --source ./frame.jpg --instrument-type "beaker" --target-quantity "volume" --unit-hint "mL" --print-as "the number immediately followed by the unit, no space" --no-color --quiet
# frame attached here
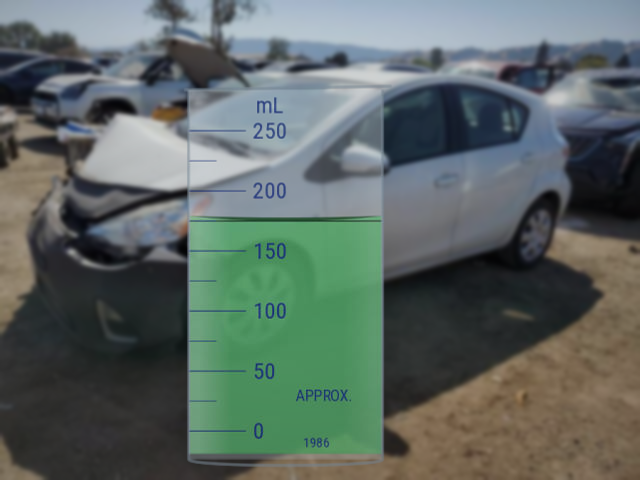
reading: 175mL
